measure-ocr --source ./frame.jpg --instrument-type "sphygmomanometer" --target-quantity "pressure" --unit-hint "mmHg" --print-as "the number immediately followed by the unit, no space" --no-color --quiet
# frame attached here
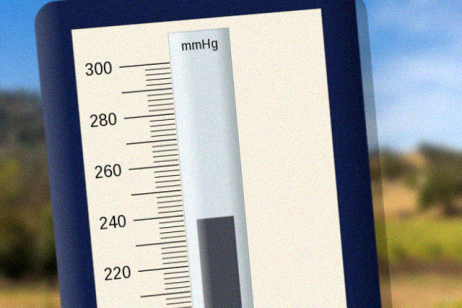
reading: 238mmHg
